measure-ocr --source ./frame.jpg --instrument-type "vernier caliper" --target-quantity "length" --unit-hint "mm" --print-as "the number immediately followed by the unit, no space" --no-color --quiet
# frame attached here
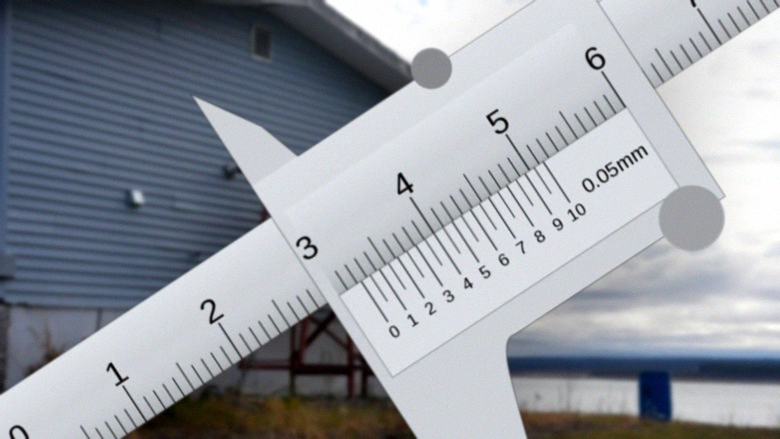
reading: 32.4mm
